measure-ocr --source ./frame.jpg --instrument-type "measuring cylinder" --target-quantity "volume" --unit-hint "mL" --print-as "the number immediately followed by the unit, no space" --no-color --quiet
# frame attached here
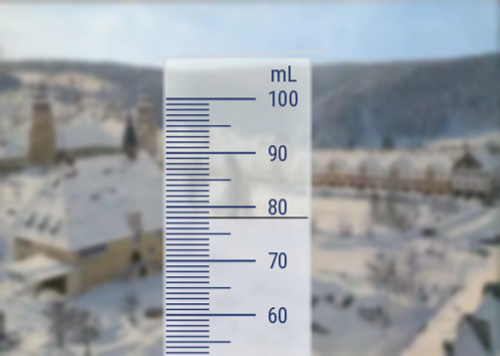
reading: 78mL
